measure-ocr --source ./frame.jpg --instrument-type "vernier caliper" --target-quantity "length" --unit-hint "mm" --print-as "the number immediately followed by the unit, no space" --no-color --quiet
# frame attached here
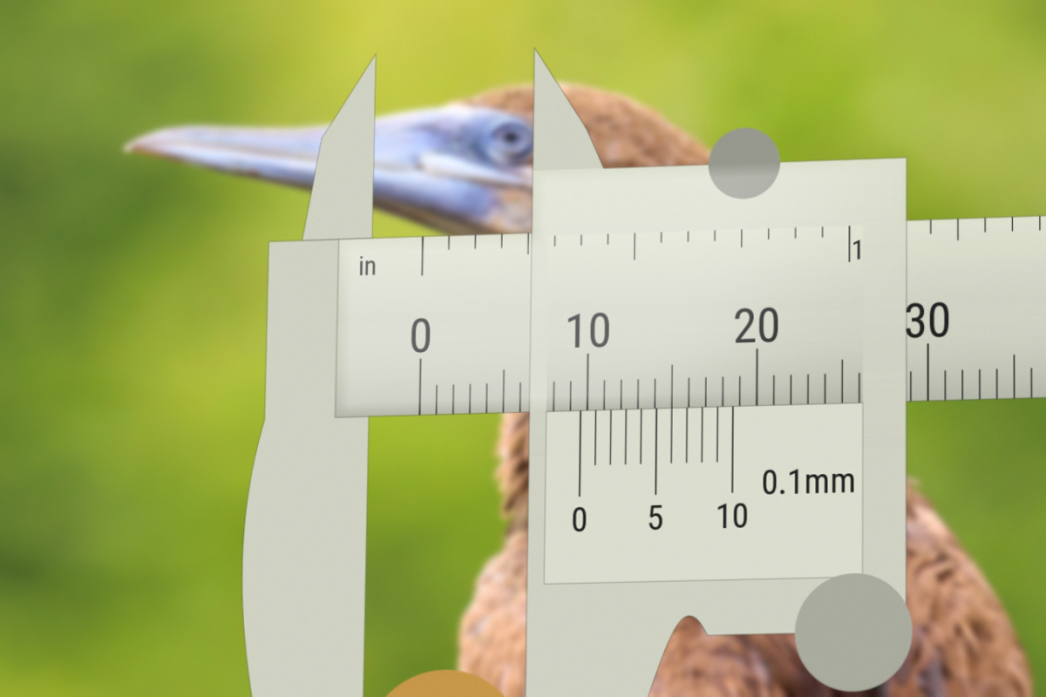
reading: 9.6mm
